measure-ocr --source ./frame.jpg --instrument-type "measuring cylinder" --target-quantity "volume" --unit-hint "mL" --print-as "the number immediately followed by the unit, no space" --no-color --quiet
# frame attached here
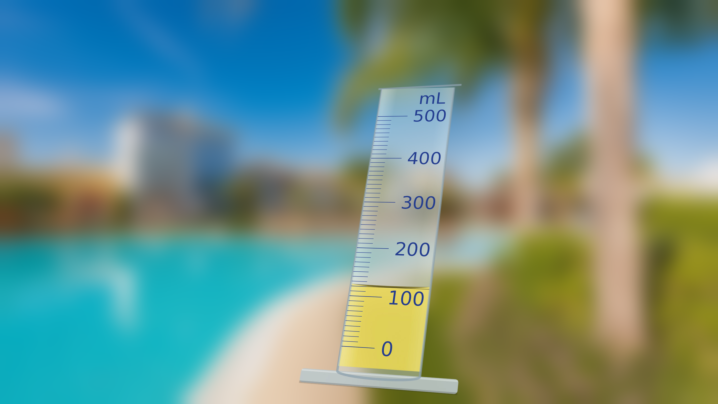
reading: 120mL
